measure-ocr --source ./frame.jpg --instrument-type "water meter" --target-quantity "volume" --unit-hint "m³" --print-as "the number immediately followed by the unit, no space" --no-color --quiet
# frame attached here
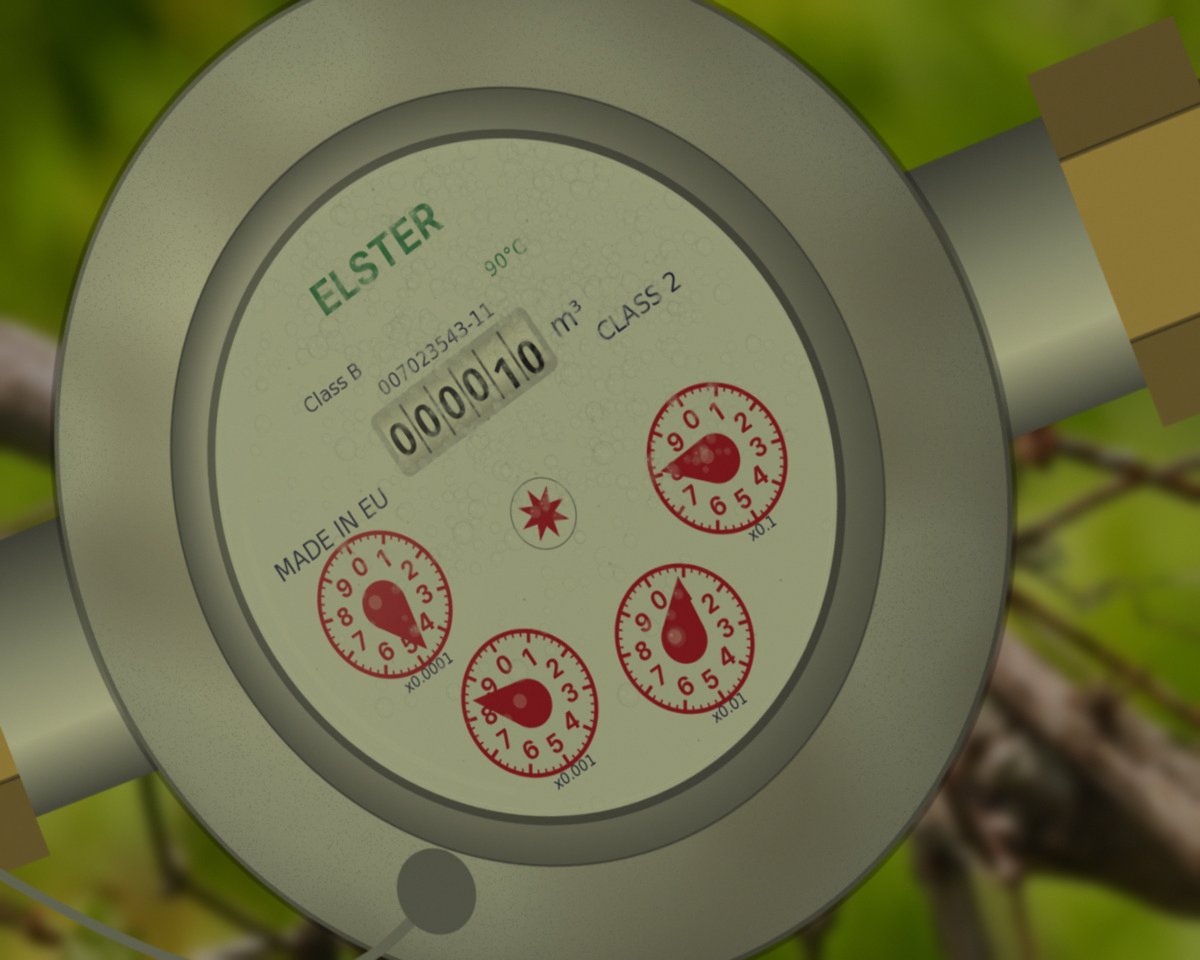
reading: 9.8084m³
